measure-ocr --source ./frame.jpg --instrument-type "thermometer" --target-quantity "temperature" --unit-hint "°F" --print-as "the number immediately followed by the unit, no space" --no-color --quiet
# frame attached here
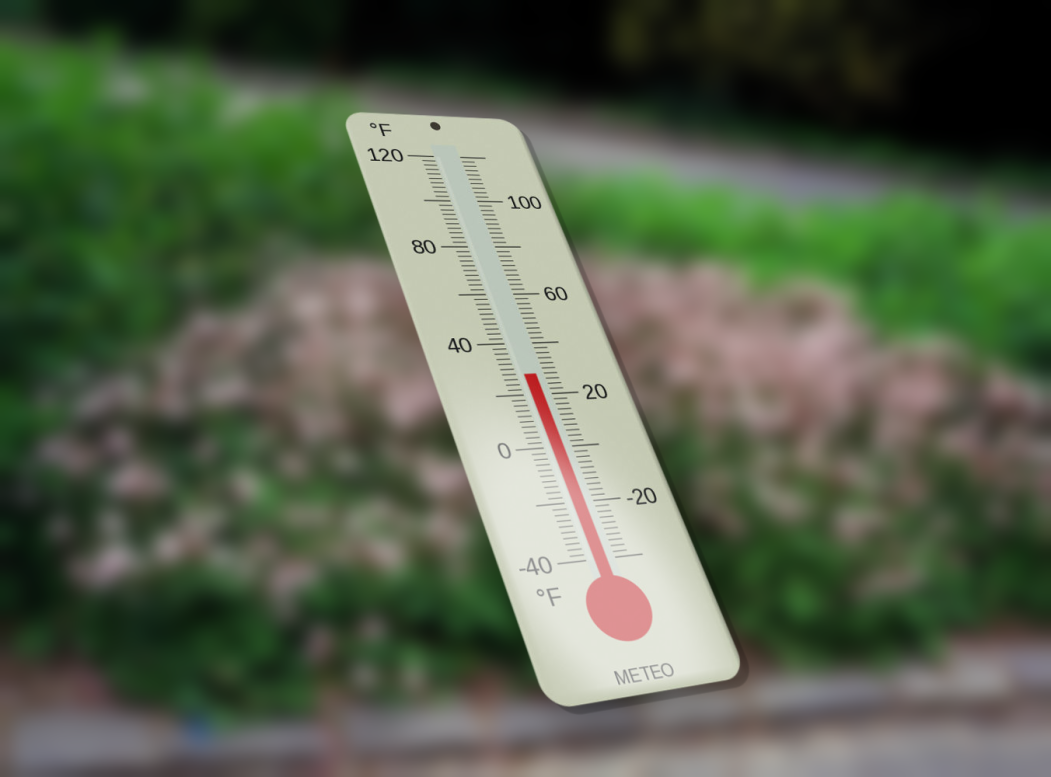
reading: 28°F
